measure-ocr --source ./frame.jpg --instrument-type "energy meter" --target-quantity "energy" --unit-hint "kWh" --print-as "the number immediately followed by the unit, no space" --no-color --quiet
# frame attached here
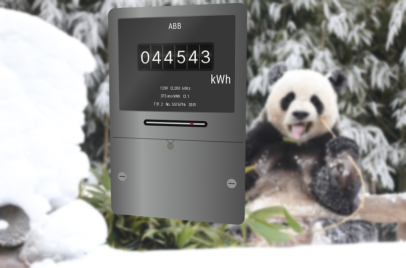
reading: 44543kWh
